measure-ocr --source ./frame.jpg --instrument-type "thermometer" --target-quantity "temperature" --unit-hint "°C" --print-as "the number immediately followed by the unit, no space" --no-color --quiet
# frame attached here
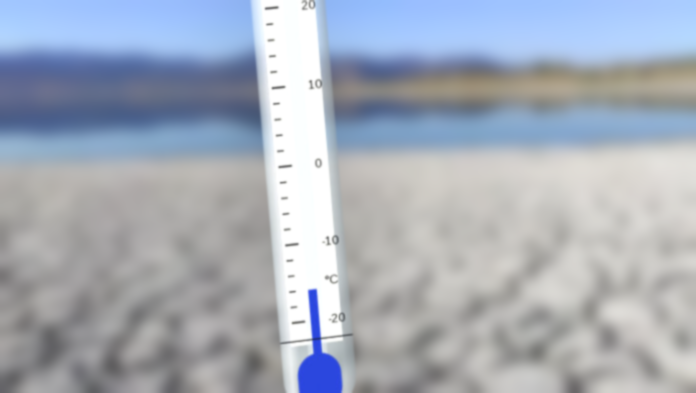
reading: -16°C
